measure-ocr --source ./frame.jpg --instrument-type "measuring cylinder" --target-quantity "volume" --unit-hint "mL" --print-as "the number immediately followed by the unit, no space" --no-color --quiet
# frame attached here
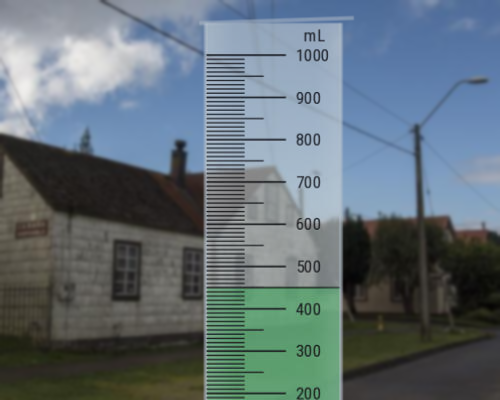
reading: 450mL
